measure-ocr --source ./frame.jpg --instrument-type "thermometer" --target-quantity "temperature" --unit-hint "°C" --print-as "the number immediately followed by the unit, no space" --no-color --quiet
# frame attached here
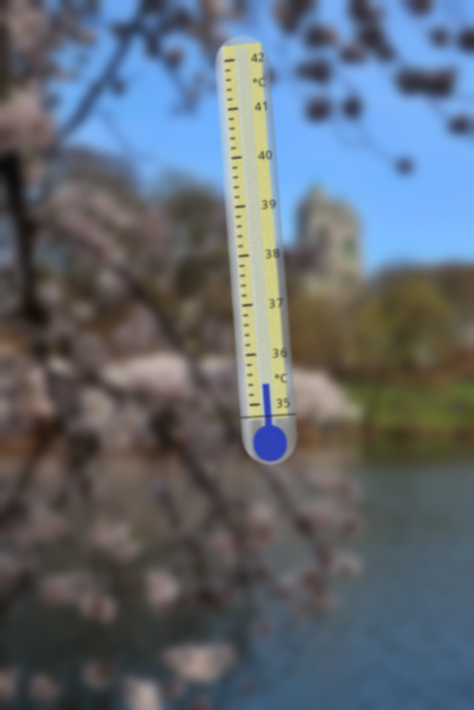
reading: 35.4°C
